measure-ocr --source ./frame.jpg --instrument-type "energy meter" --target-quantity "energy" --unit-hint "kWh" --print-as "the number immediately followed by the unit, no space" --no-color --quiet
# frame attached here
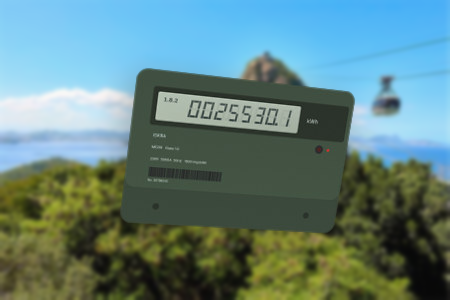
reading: 25530.1kWh
